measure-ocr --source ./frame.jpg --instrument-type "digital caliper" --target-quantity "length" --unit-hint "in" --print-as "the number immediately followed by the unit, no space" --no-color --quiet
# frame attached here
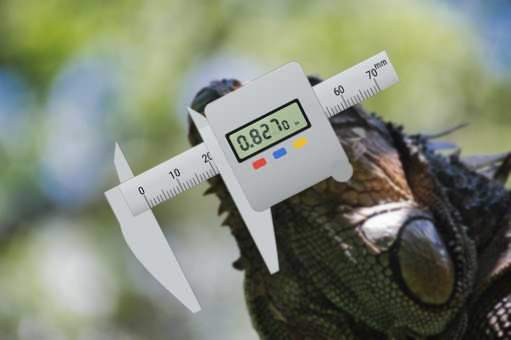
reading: 0.8270in
